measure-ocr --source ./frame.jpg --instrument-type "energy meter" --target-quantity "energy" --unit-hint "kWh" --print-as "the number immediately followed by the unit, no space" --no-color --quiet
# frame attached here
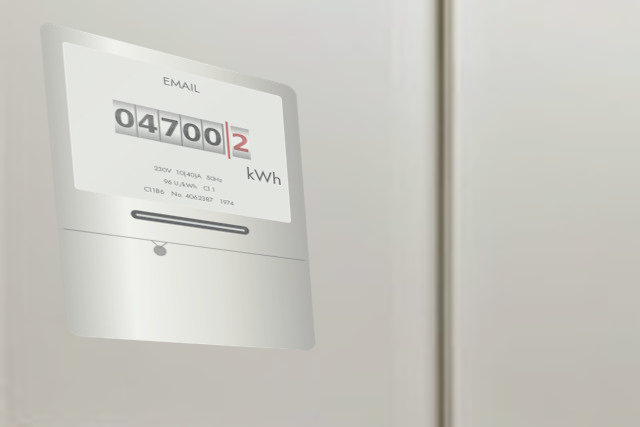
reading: 4700.2kWh
